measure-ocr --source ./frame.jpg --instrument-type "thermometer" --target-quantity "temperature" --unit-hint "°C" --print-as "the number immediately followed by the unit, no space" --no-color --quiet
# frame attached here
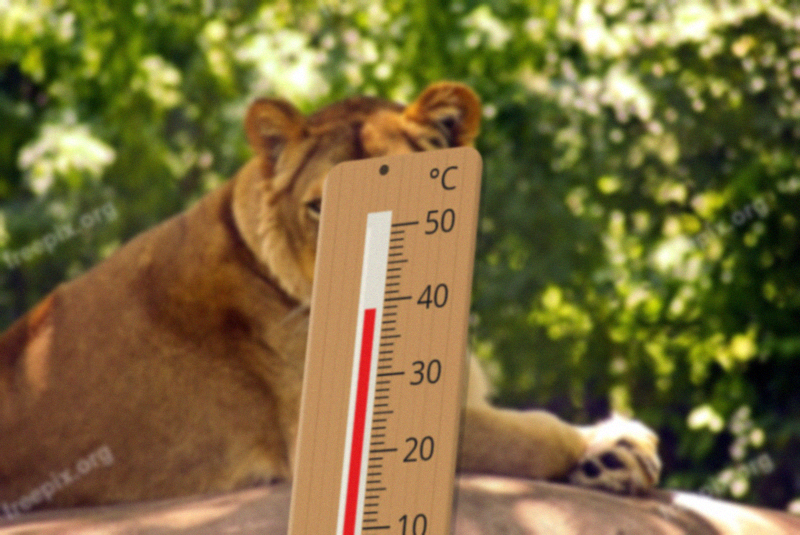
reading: 39°C
